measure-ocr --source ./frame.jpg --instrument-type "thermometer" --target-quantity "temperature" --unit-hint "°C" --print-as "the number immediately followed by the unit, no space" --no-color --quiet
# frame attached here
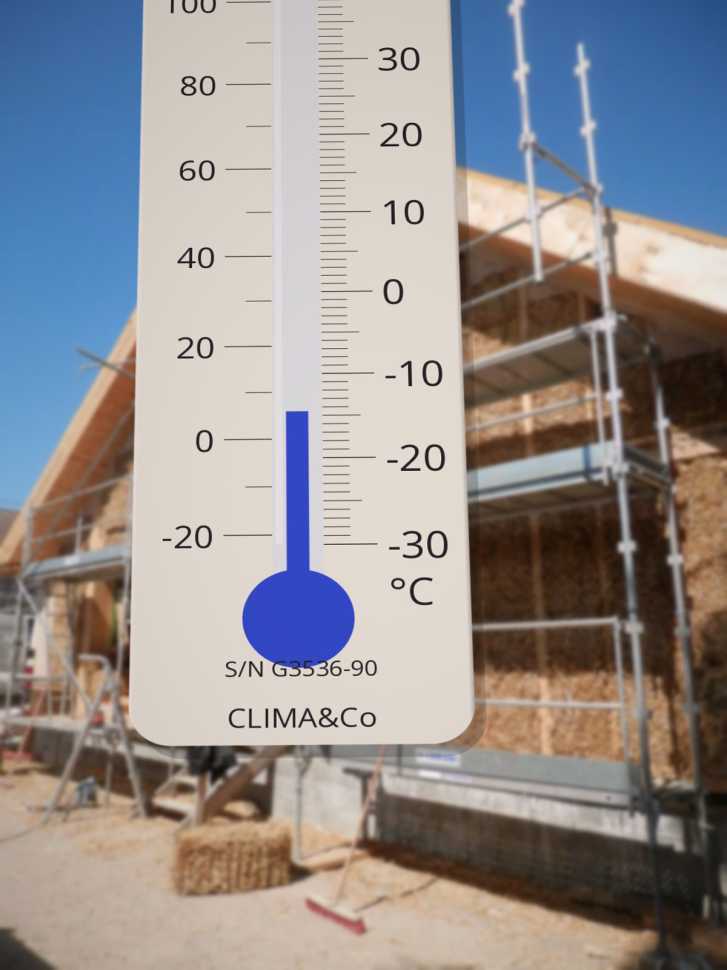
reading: -14.5°C
